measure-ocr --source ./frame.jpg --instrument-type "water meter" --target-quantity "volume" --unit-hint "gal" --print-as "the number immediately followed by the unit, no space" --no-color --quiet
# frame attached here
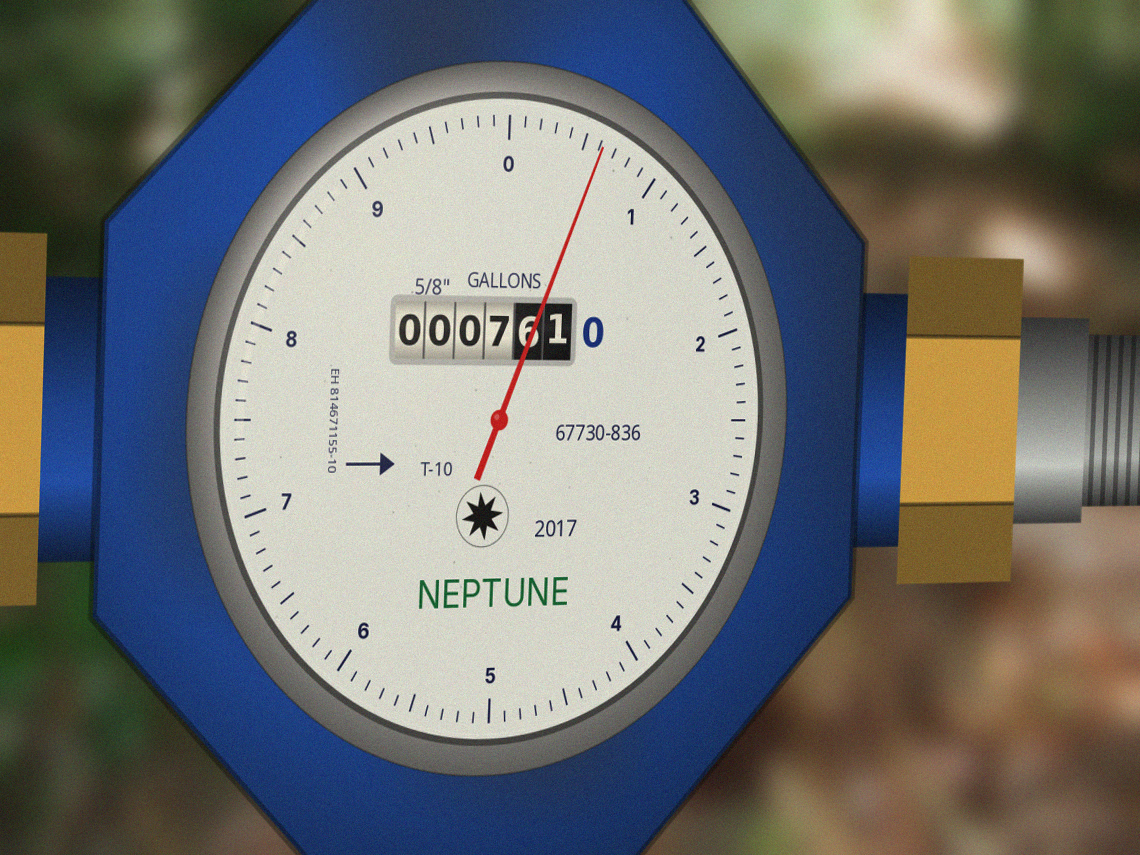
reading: 7610.6gal
